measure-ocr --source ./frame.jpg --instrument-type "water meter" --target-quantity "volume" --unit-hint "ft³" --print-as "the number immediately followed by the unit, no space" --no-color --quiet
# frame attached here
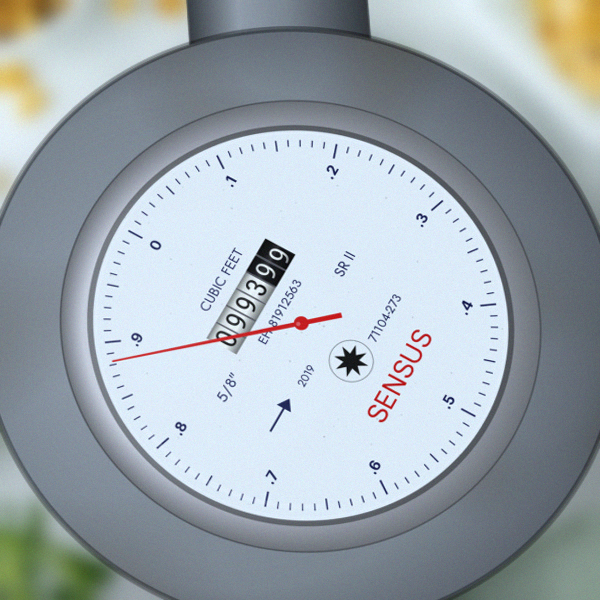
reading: 99398.88ft³
